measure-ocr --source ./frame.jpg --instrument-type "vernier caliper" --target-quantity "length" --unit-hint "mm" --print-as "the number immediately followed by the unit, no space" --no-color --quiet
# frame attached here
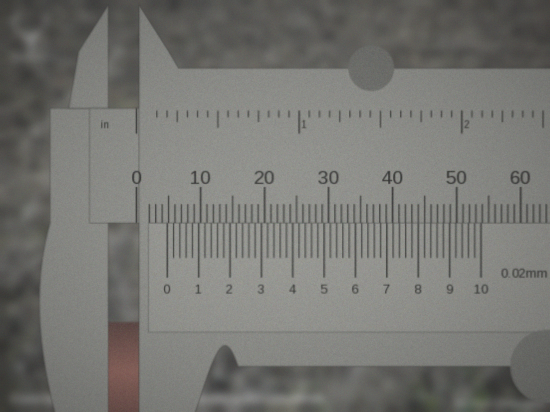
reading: 4.8mm
